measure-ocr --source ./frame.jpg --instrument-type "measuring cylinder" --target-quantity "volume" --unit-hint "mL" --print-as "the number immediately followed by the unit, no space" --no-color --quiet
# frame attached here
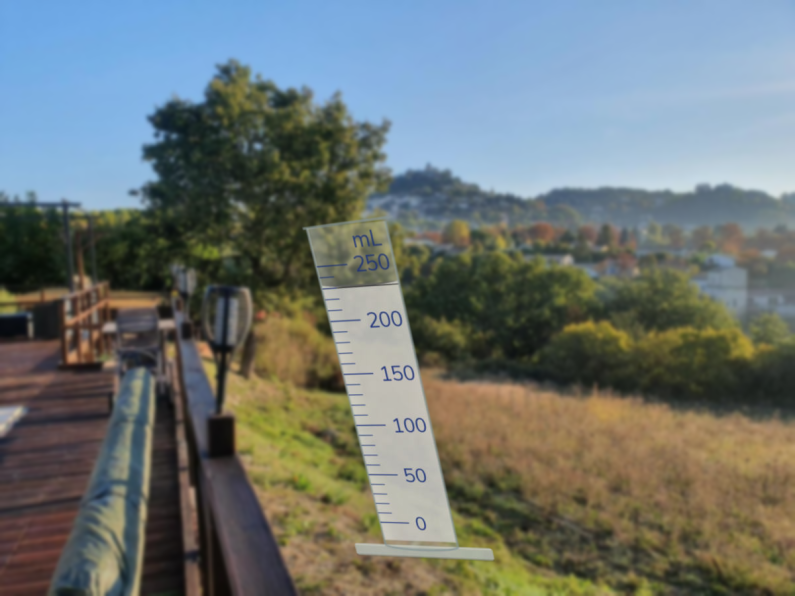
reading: 230mL
